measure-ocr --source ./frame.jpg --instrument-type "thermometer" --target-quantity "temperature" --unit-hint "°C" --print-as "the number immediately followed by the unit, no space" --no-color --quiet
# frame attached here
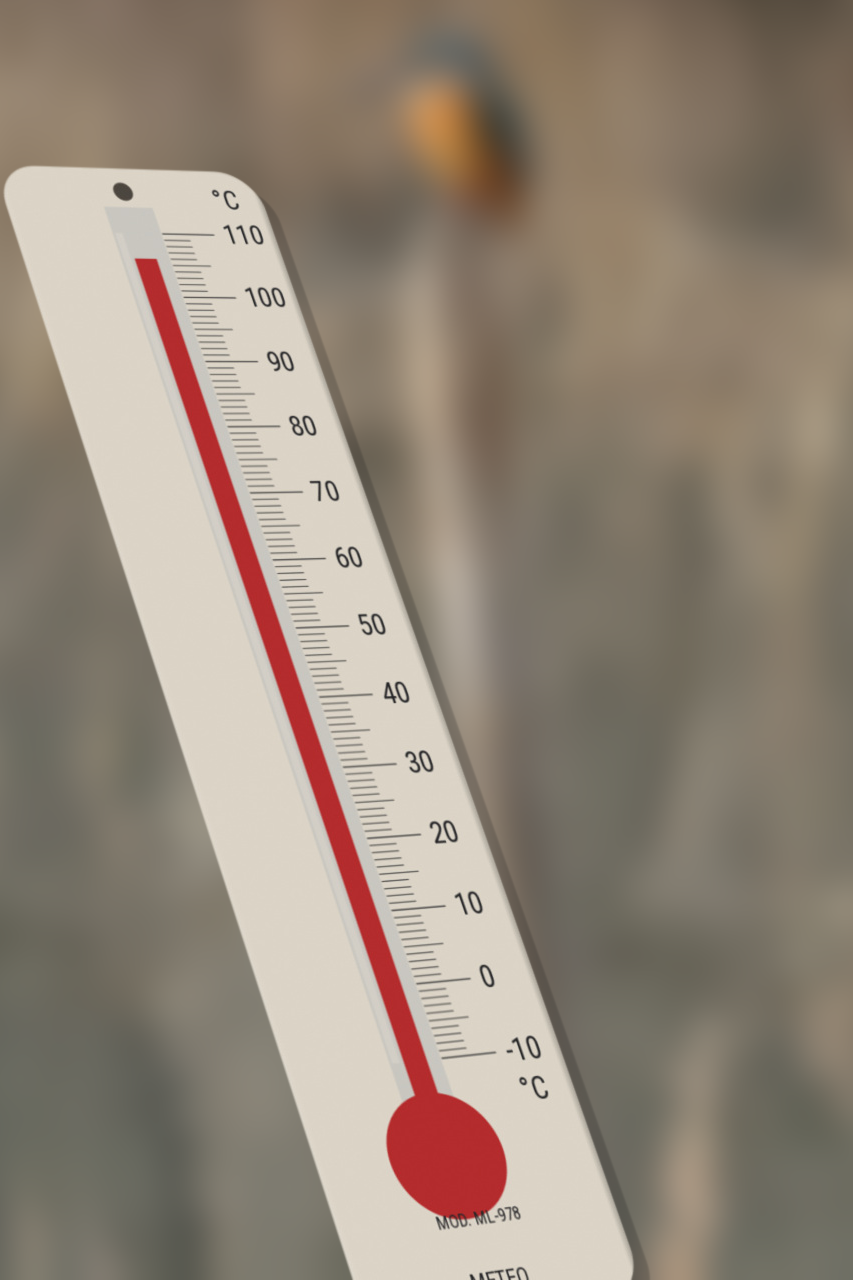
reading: 106°C
